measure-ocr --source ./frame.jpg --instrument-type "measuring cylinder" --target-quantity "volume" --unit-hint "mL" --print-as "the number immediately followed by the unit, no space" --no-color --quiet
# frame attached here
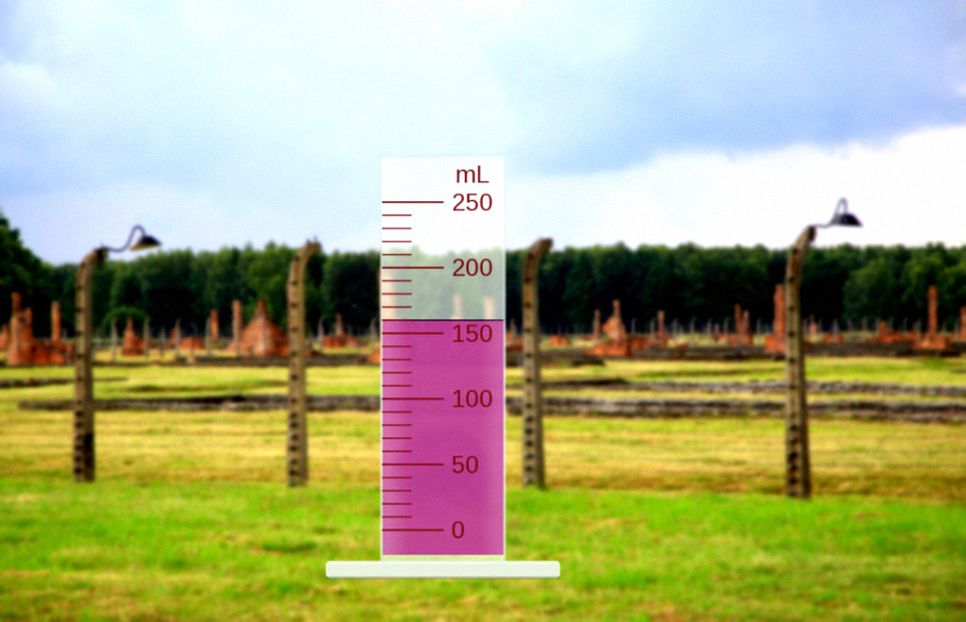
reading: 160mL
